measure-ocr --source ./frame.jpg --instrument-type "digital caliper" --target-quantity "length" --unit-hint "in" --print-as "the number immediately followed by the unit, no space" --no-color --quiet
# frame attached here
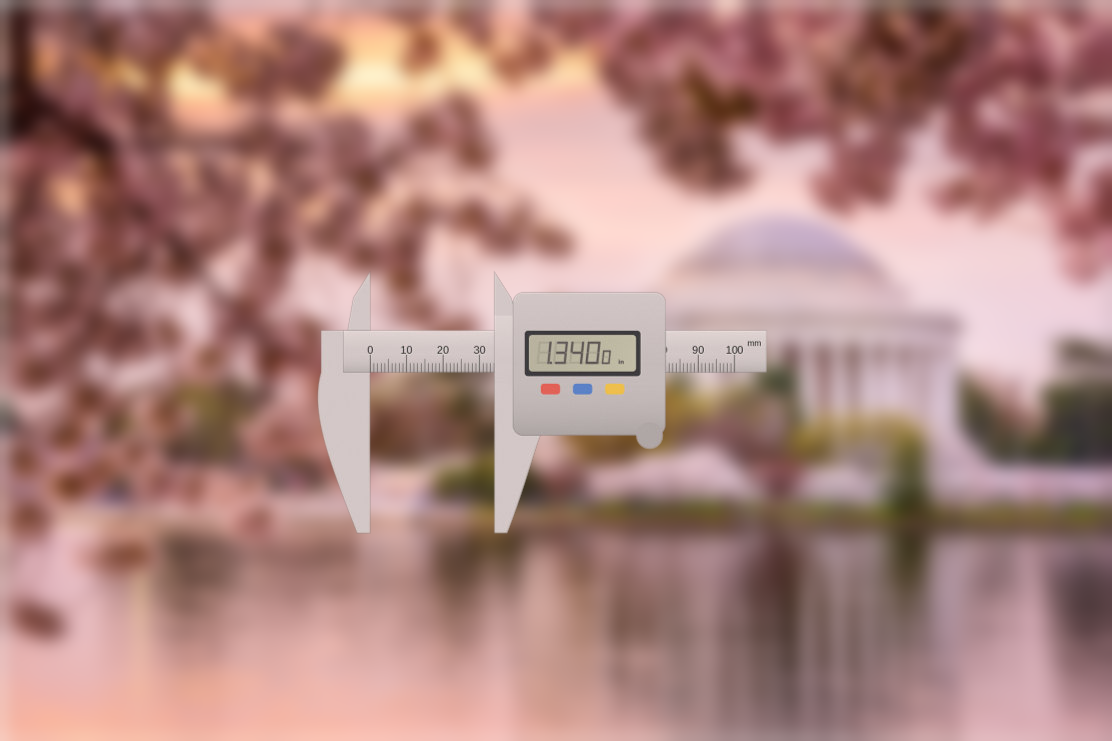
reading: 1.3400in
